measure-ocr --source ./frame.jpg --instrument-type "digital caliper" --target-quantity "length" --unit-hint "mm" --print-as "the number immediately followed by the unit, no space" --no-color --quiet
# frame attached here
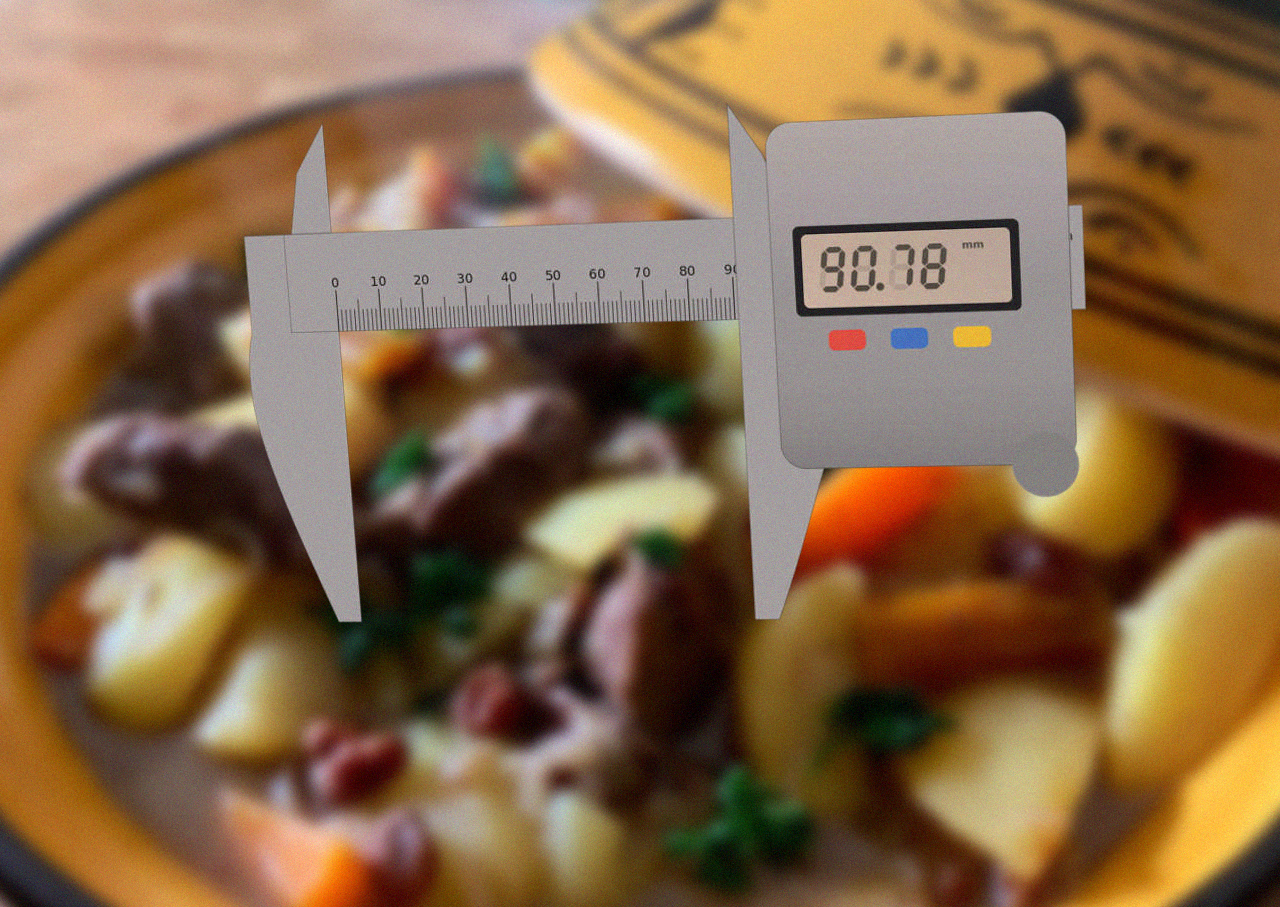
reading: 90.78mm
